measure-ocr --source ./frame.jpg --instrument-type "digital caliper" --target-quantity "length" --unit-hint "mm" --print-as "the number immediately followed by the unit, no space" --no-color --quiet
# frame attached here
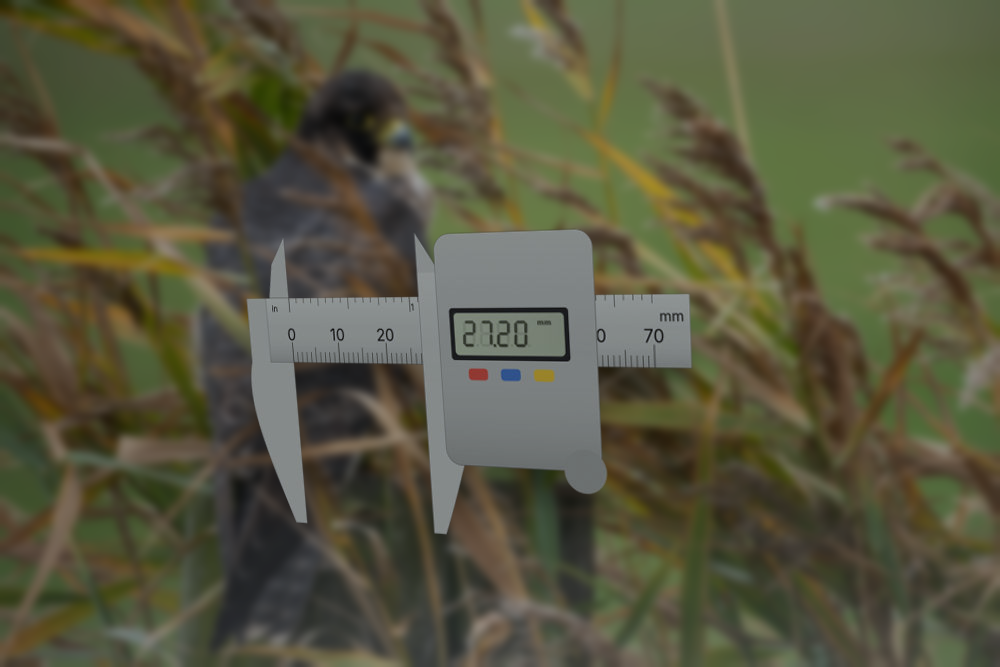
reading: 27.20mm
